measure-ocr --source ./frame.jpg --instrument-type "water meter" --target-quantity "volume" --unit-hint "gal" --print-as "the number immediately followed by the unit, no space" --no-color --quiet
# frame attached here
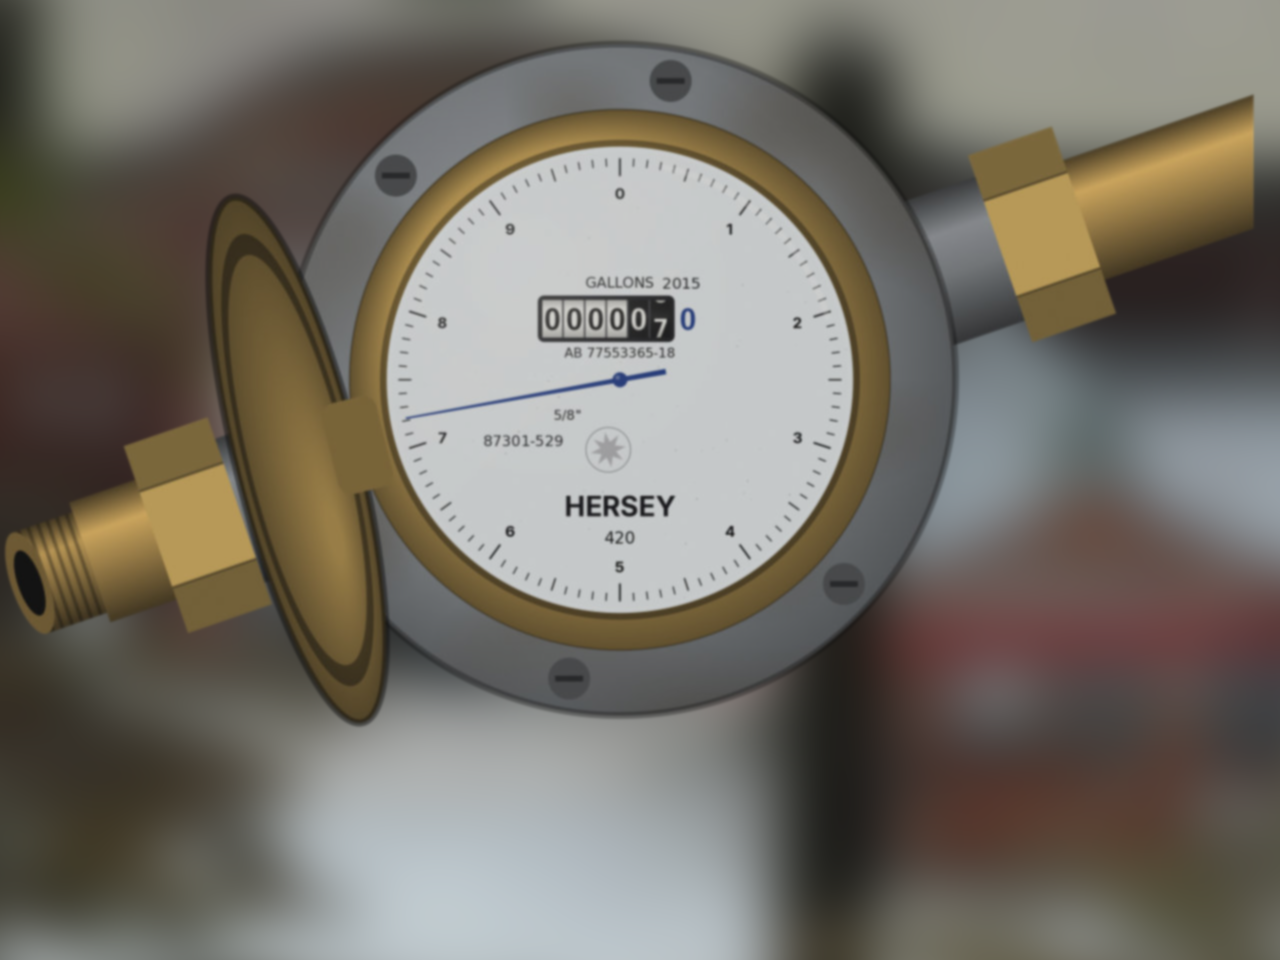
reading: 67.2gal
